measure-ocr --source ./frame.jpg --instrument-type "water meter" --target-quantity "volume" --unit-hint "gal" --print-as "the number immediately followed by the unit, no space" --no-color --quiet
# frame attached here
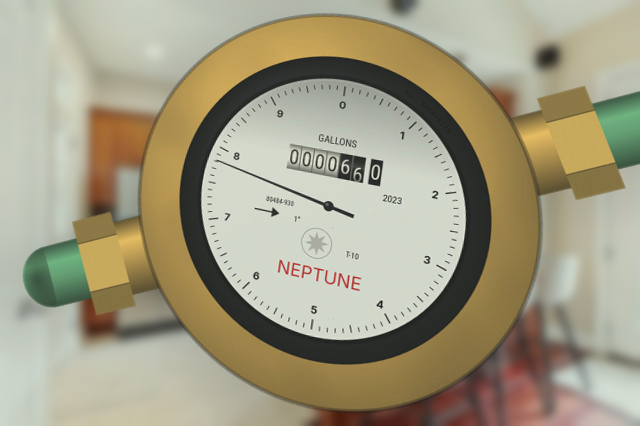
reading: 657.8gal
